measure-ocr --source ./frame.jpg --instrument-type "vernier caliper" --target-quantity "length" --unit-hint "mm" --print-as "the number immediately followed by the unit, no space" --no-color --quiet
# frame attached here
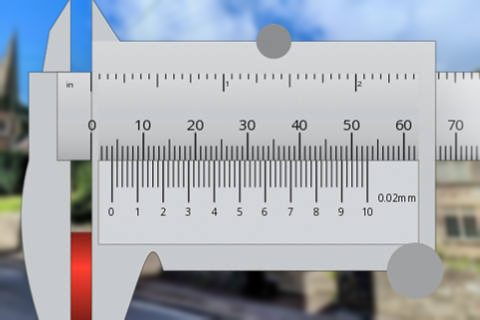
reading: 4.0mm
